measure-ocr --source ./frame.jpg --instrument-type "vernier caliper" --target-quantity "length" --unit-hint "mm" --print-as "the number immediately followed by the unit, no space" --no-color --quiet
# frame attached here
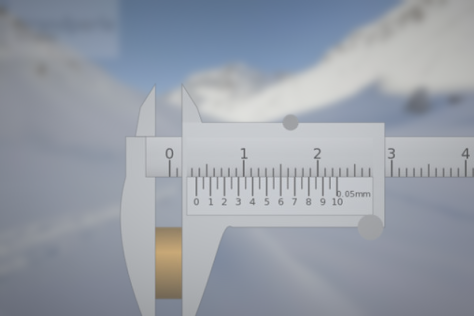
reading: 3.6mm
